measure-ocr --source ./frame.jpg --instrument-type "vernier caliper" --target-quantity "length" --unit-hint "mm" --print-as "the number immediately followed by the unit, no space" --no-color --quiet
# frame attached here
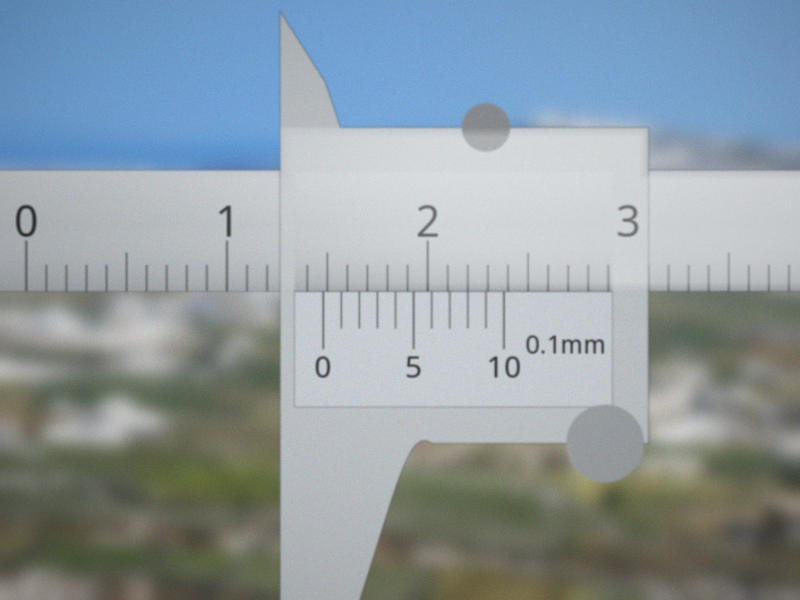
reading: 14.8mm
